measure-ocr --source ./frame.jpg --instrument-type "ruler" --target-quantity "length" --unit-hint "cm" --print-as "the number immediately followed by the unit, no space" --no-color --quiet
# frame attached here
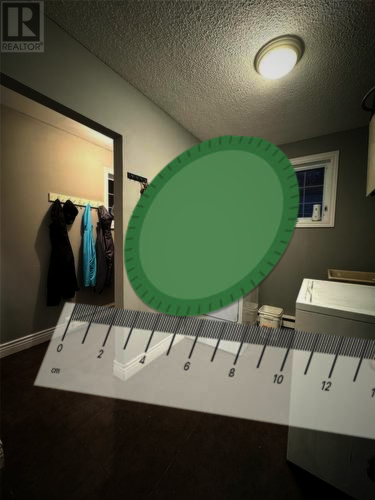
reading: 7.5cm
